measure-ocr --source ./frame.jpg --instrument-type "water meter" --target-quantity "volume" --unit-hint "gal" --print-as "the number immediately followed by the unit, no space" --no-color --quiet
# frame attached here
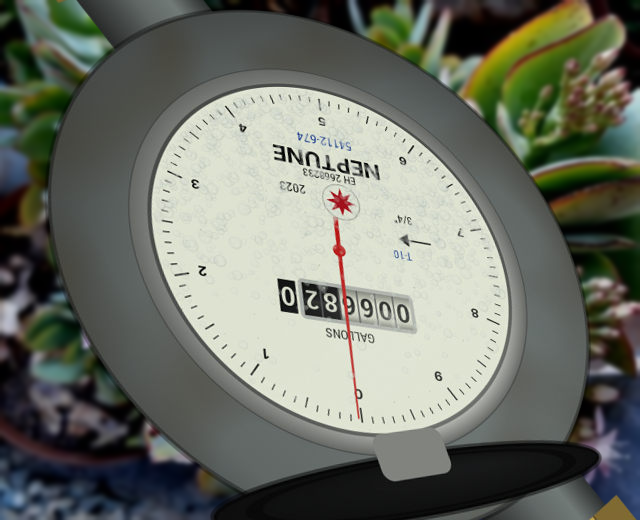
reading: 66820.0gal
